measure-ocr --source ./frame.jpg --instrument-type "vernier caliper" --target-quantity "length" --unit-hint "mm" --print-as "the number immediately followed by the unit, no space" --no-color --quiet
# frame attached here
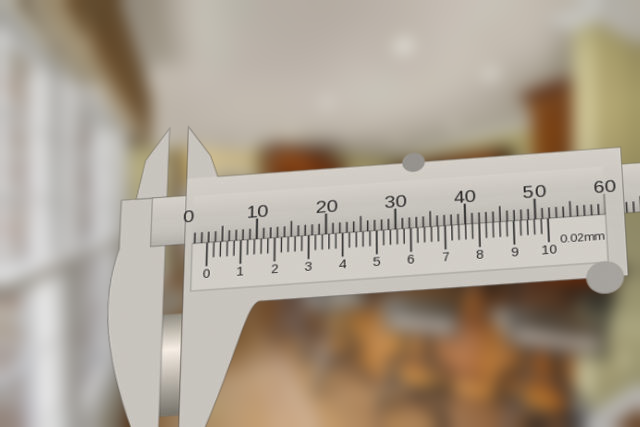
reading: 2.8mm
